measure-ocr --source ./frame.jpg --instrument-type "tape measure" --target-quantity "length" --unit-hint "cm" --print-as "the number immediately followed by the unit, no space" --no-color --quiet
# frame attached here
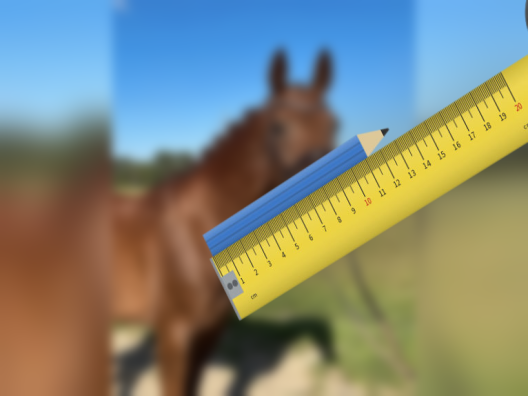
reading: 13cm
